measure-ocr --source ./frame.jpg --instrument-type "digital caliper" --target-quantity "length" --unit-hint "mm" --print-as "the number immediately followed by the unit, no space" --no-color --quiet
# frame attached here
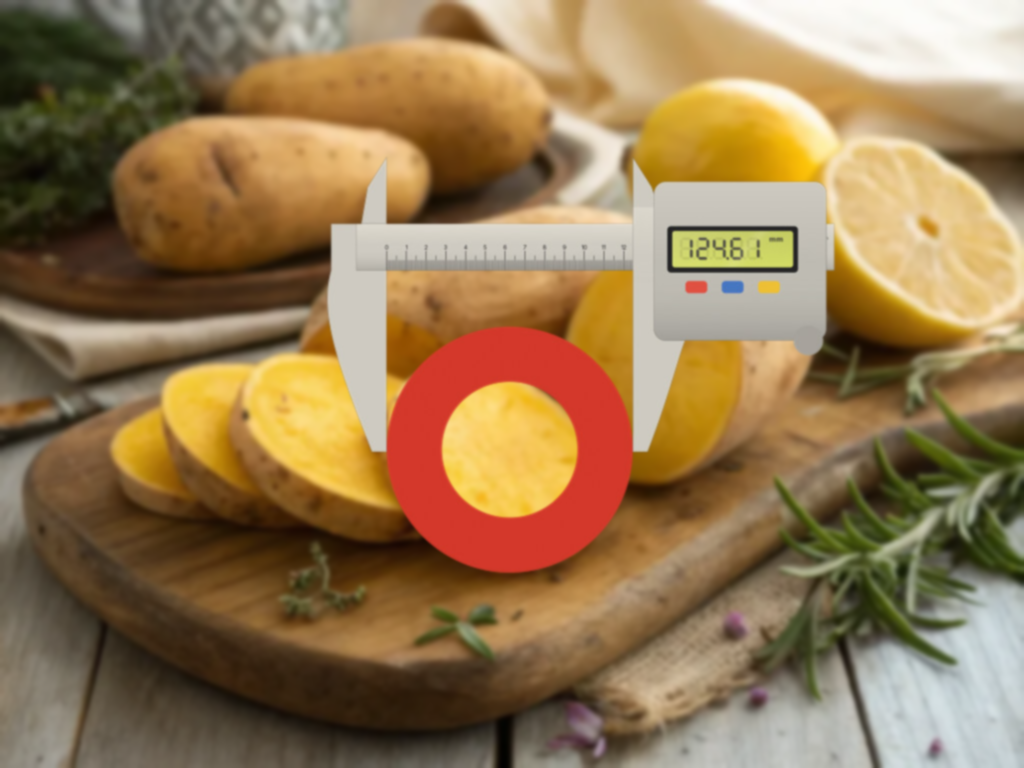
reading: 124.61mm
